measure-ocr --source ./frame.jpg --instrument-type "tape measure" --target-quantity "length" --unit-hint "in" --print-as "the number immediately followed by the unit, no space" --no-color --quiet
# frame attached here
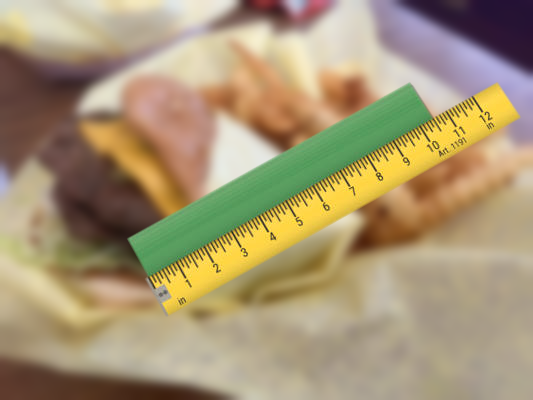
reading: 10.5in
